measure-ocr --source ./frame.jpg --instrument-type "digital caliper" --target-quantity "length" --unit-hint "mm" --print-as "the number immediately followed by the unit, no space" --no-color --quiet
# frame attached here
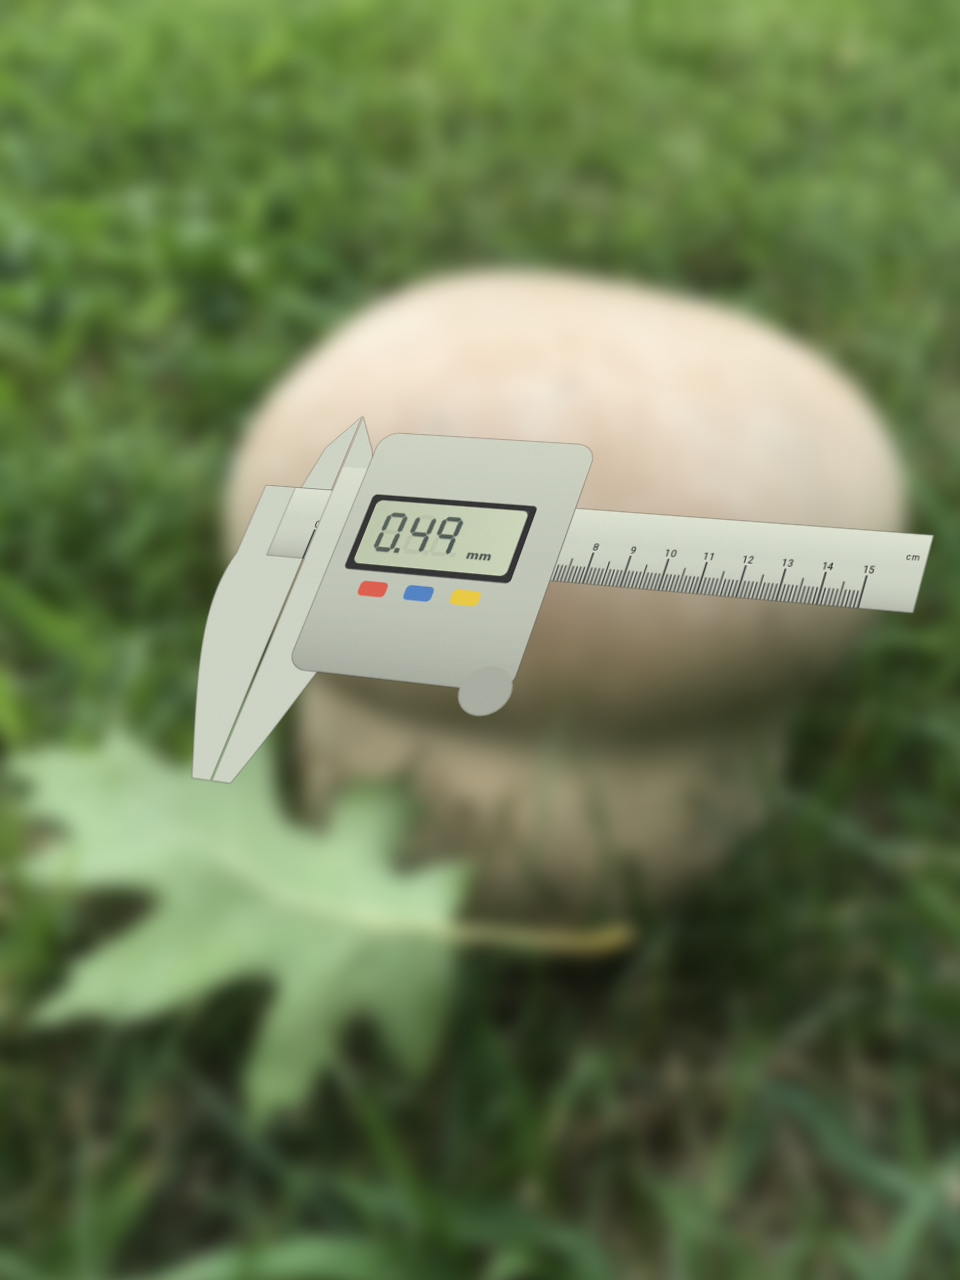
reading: 0.49mm
